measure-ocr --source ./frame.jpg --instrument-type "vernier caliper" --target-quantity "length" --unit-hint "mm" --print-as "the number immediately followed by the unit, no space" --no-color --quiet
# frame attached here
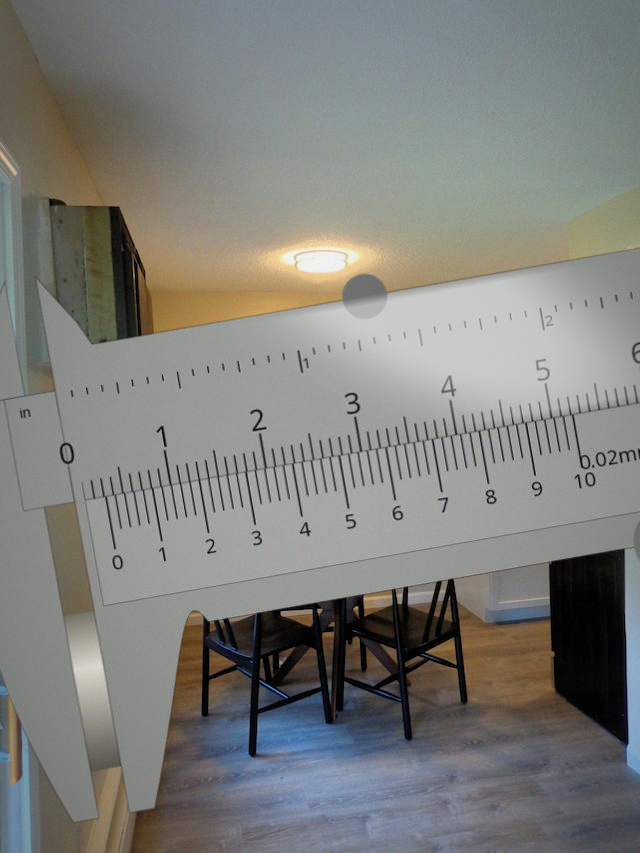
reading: 3.2mm
